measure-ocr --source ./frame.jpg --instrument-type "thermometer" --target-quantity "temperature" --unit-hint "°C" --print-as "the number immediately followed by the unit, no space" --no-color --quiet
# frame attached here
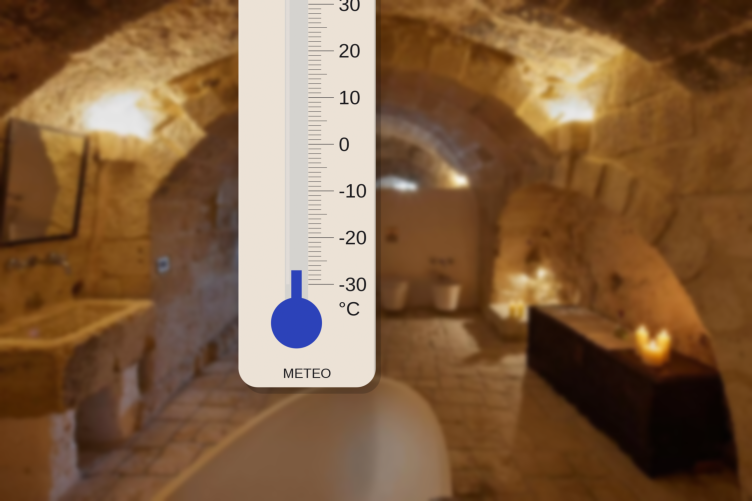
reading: -27°C
